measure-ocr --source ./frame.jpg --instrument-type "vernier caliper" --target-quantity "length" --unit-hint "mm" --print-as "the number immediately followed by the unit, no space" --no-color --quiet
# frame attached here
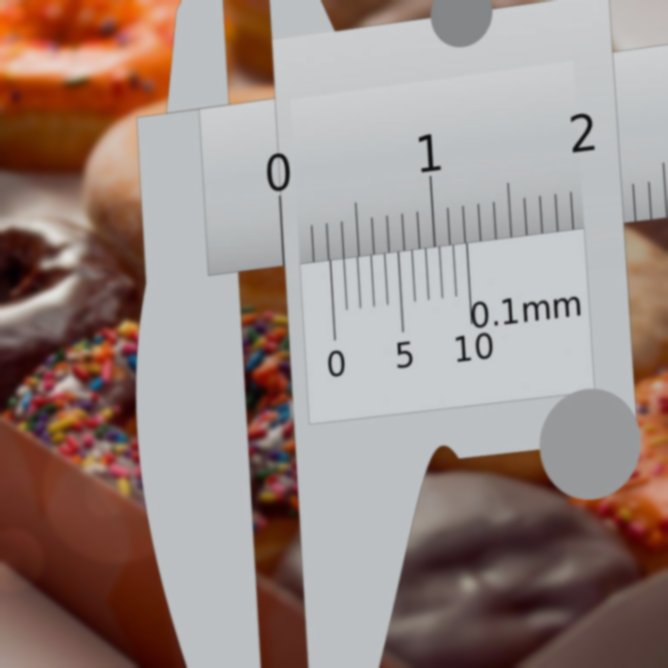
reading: 3.1mm
